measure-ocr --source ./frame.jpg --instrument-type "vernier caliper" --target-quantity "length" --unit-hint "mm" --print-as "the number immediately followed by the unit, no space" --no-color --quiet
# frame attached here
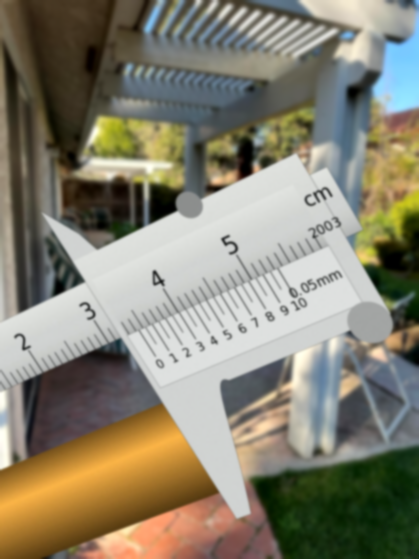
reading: 34.4mm
